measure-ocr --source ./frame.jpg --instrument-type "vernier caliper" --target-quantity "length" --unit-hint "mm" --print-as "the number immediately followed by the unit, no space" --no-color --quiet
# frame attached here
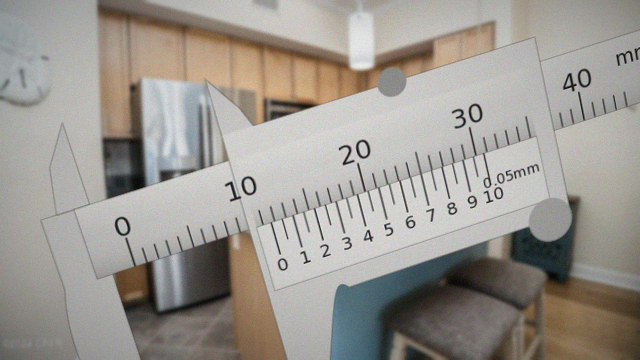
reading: 11.7mm
